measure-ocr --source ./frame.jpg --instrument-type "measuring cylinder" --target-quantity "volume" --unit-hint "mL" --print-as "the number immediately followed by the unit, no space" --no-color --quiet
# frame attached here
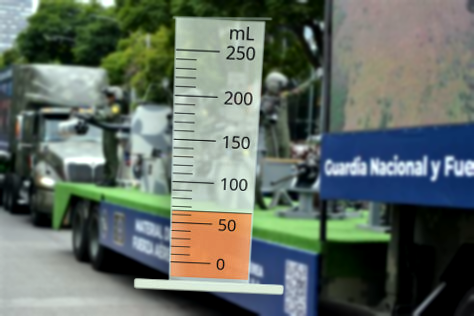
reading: 65mL
